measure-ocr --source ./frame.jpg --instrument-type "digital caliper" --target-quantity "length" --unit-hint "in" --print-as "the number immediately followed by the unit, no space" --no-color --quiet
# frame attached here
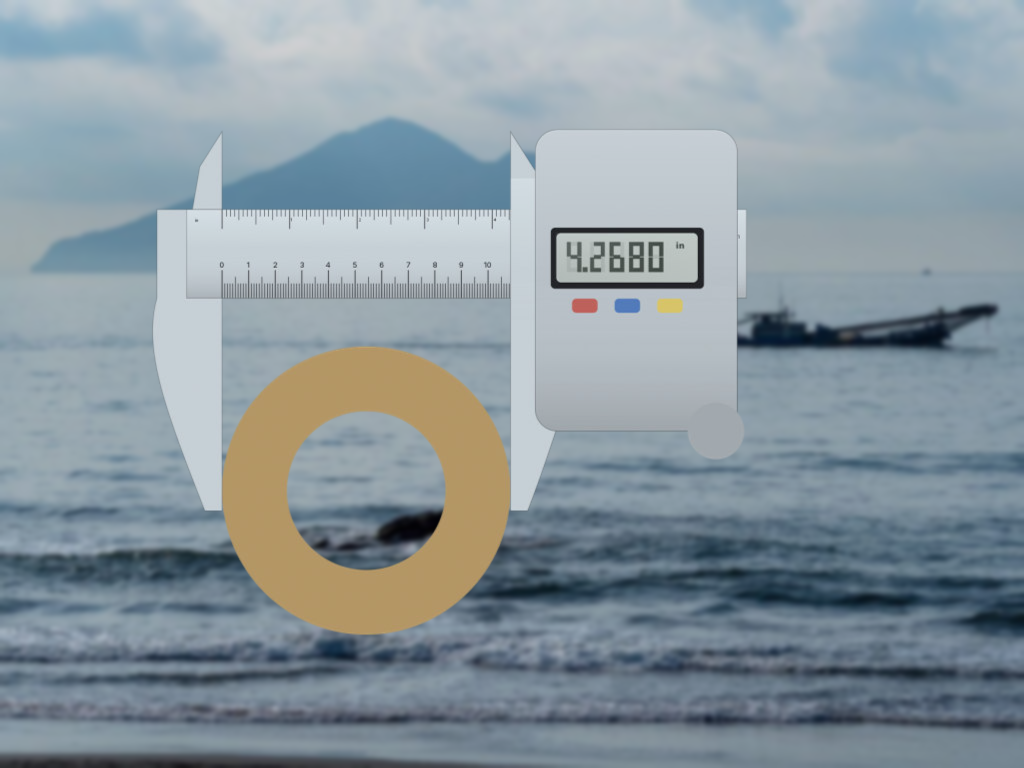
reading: 4.2680in
